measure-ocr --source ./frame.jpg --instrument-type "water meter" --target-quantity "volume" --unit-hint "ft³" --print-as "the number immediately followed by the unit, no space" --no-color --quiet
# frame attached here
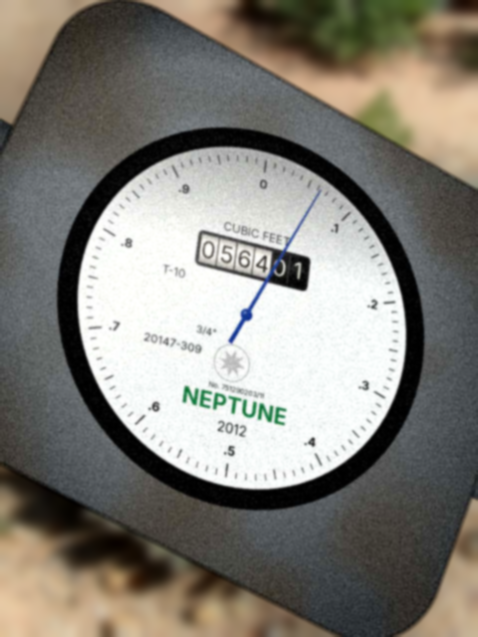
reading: 56401.06ft³
